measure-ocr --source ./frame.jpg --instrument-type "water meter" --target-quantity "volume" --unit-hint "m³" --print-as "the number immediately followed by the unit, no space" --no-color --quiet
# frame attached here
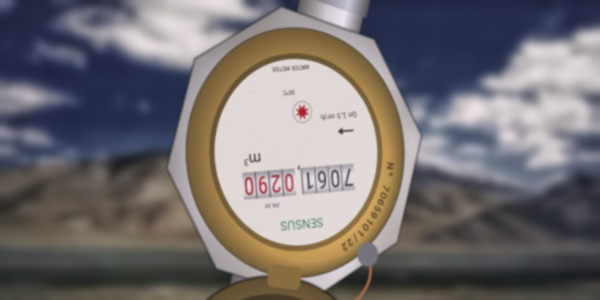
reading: 7061.0290m³
